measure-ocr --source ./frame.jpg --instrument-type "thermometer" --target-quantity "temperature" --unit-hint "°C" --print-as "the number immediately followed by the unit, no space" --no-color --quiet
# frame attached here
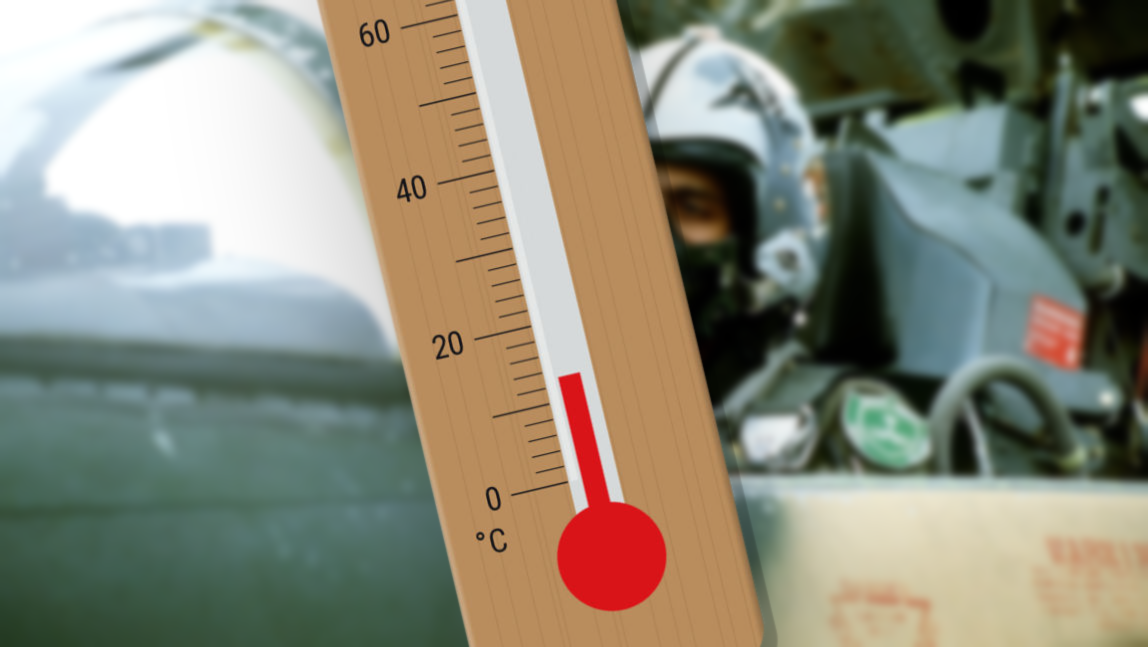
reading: 13°C
